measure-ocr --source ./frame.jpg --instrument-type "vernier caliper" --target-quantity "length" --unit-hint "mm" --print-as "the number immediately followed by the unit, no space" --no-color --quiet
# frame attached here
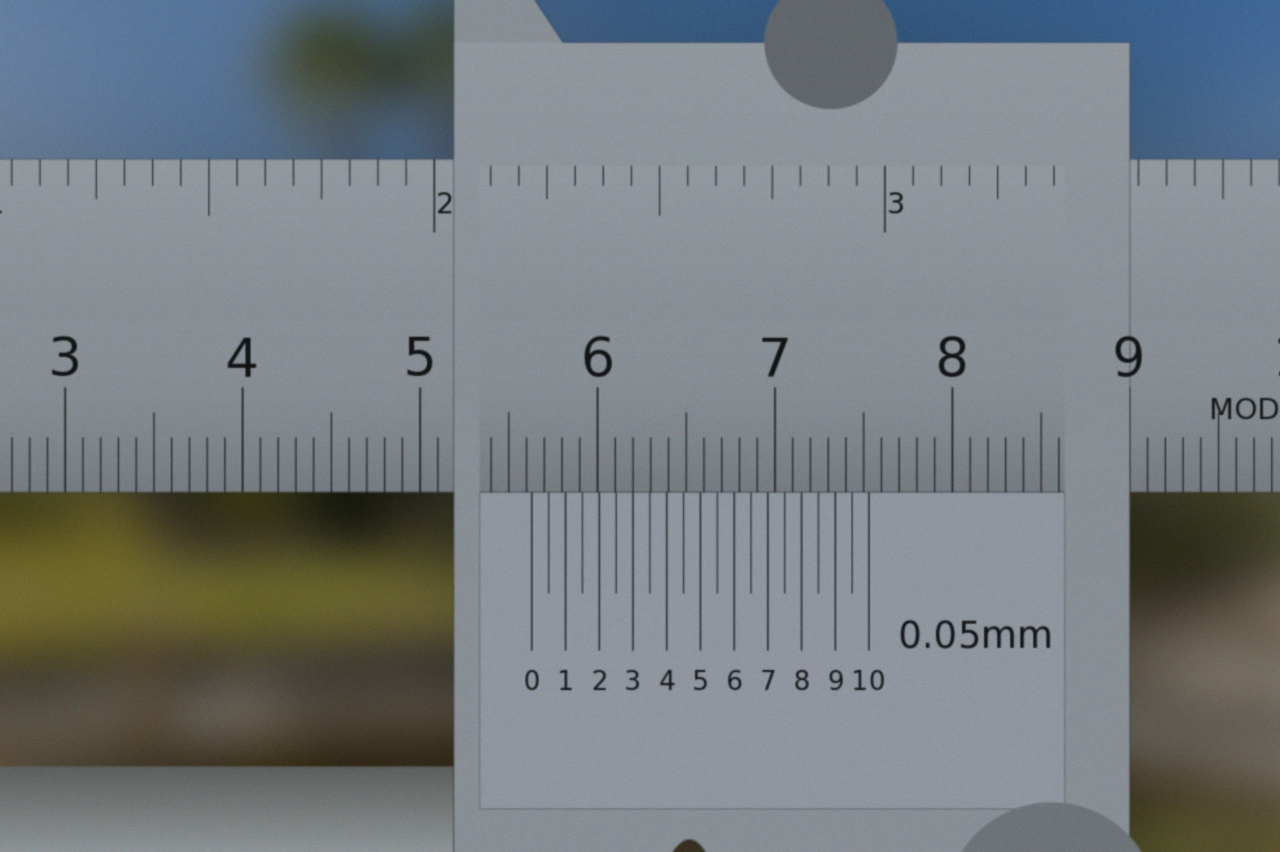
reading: 56.3mm
